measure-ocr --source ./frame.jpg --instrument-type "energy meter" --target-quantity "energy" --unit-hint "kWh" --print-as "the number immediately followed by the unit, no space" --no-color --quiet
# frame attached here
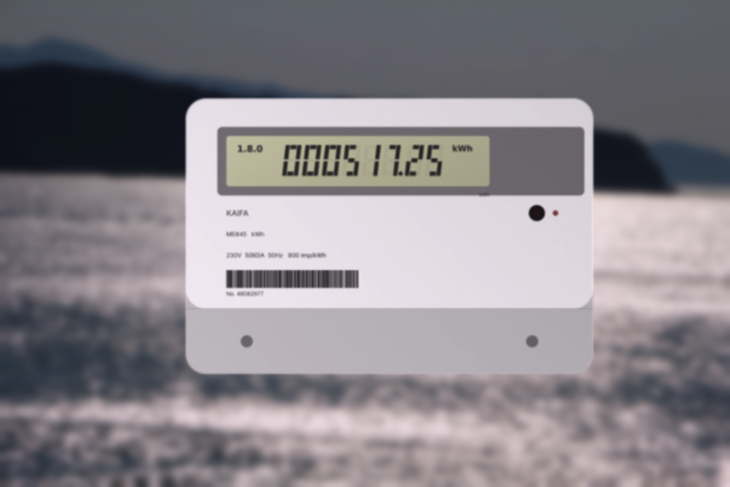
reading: 517.25kWh
